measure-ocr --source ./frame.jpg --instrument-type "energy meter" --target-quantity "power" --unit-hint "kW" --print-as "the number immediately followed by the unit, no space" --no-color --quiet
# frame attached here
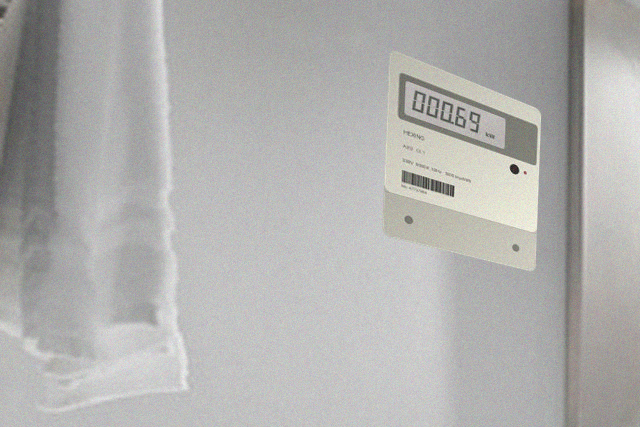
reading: 0.69kW
